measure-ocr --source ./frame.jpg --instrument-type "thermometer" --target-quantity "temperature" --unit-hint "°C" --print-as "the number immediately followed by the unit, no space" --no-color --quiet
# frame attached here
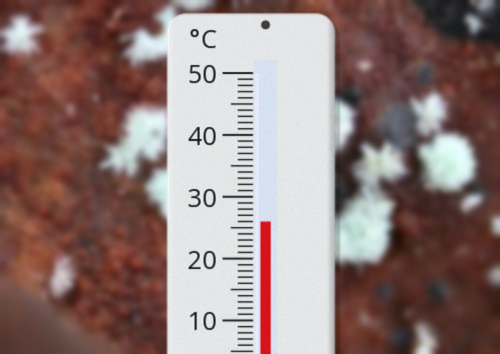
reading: 26°C
